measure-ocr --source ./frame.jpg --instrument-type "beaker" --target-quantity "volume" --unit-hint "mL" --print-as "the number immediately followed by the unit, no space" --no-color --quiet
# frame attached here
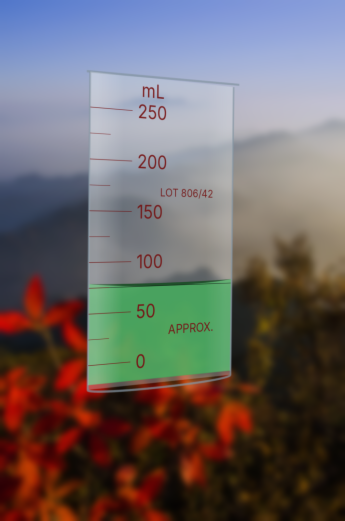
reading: 75mL
